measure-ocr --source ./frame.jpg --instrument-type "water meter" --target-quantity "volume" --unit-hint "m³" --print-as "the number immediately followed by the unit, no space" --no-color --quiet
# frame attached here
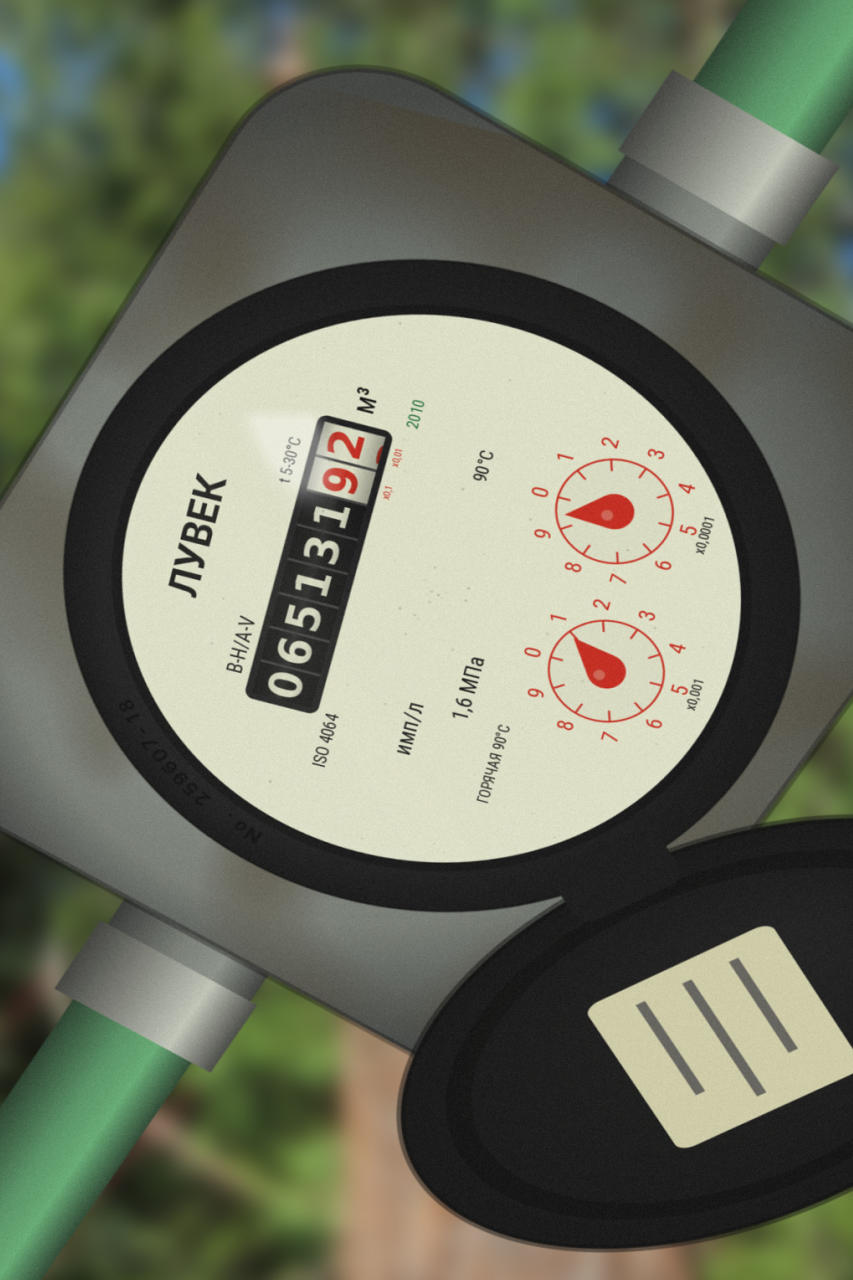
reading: 65131.9209m³
